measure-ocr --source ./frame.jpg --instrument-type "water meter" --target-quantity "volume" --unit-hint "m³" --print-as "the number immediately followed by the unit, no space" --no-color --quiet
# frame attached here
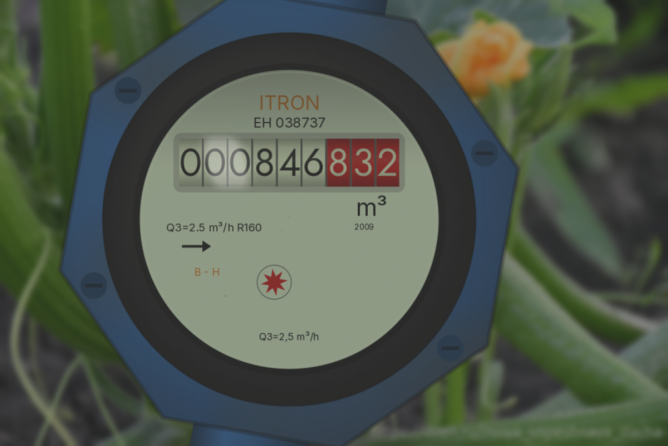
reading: 846.832m³
